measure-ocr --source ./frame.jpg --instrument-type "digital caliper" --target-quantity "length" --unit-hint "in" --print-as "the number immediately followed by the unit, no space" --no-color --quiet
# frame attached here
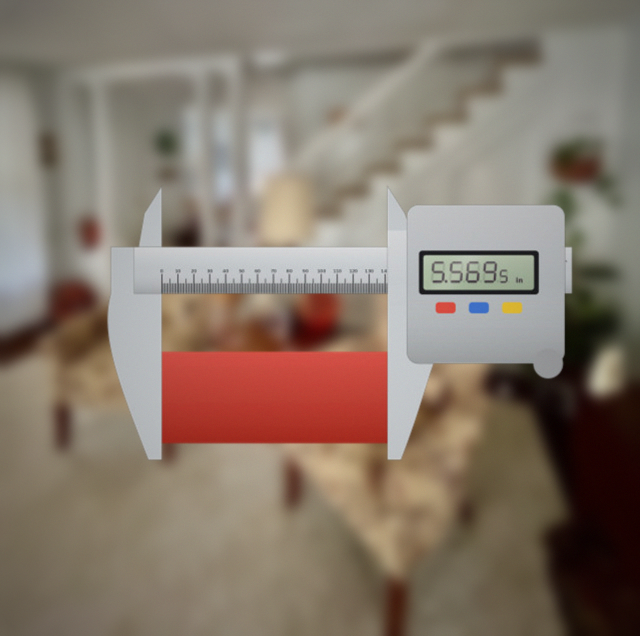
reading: 5.5695in
